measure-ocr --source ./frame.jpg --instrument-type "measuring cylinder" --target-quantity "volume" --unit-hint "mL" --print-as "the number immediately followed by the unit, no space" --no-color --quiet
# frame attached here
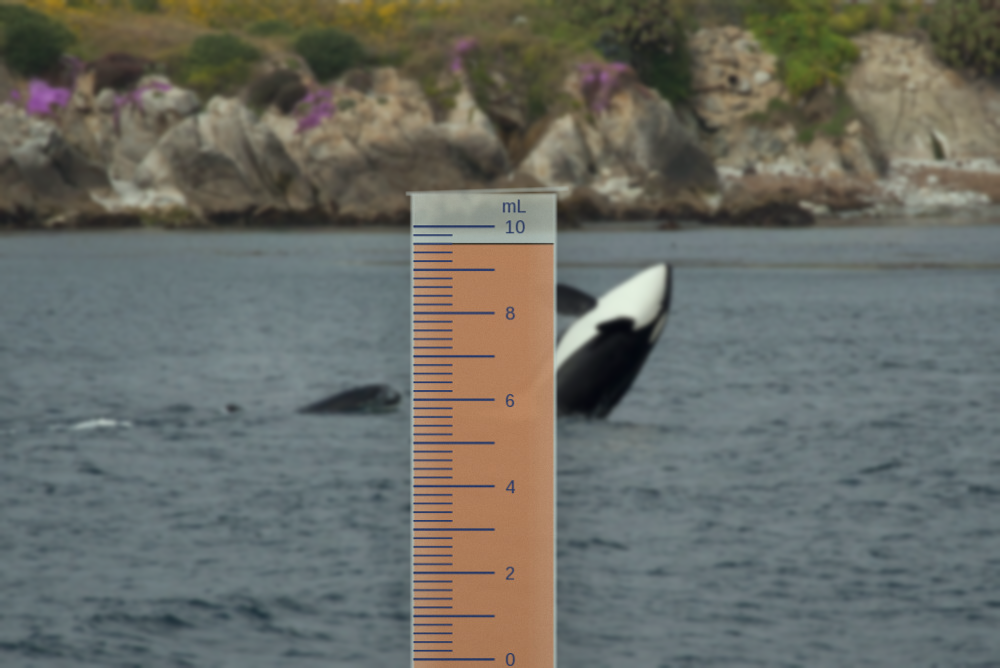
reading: 9.6mL
